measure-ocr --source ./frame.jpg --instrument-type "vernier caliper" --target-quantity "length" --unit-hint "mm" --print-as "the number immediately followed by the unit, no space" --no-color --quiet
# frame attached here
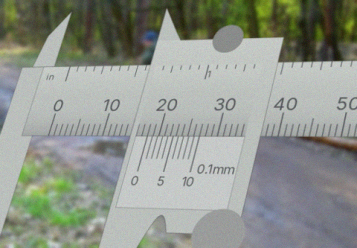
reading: 18.0mm
